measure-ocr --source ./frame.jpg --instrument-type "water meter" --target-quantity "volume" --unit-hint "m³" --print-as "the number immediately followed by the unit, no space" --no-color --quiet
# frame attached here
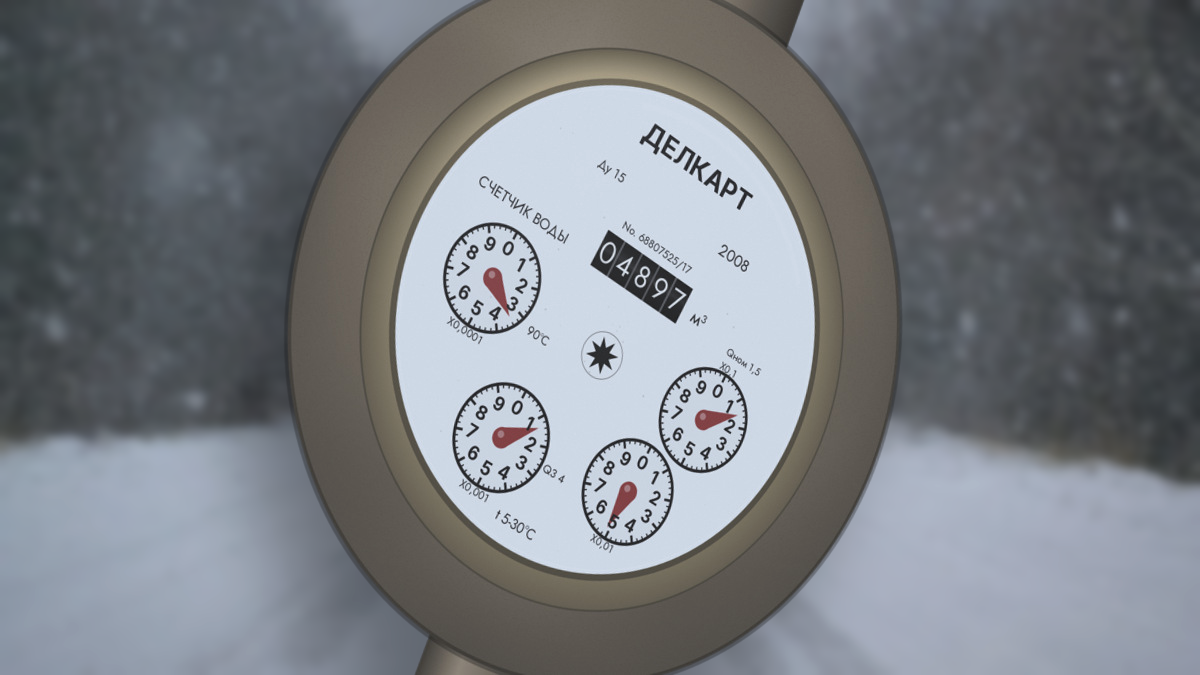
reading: 4897.1513m³
